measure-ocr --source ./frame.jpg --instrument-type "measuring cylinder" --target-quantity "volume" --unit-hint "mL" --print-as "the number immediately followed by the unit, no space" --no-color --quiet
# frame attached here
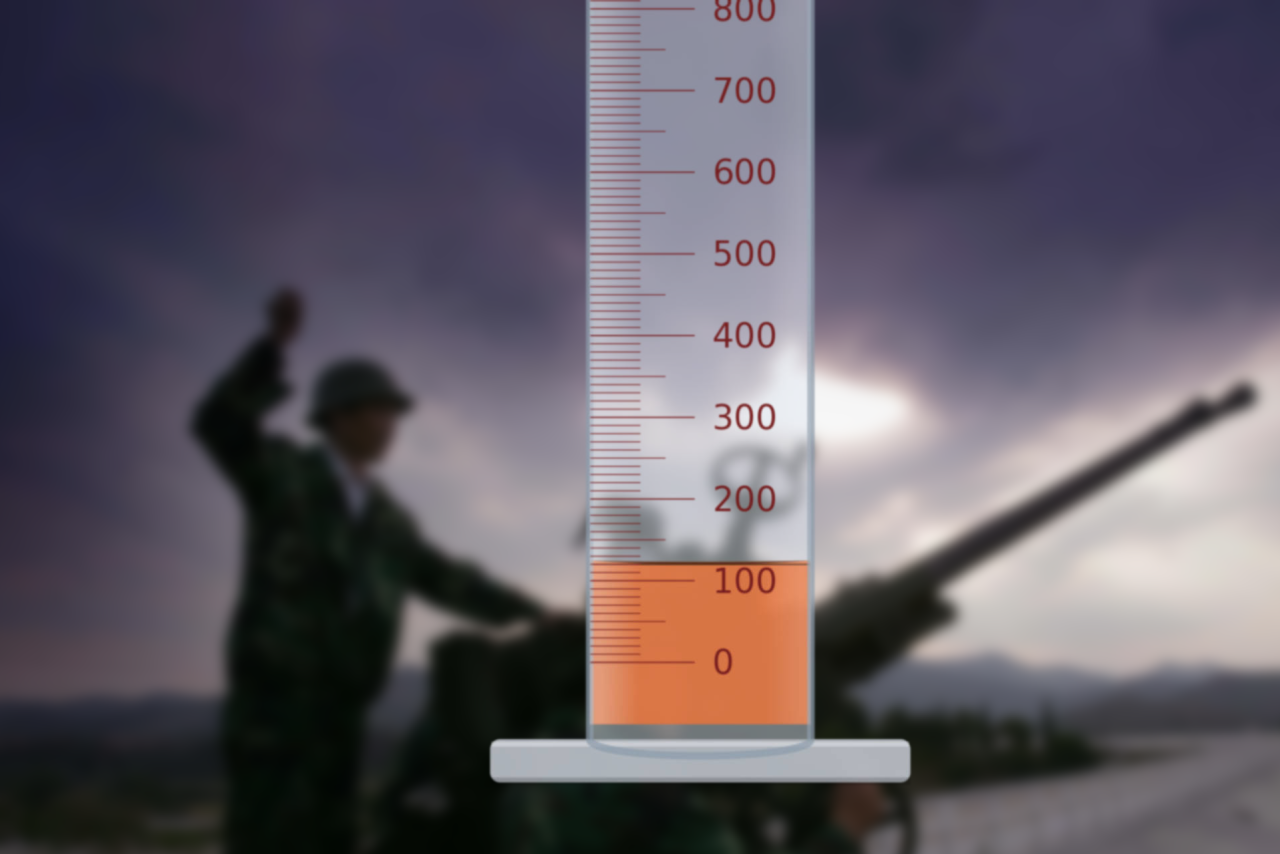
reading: 120mL
